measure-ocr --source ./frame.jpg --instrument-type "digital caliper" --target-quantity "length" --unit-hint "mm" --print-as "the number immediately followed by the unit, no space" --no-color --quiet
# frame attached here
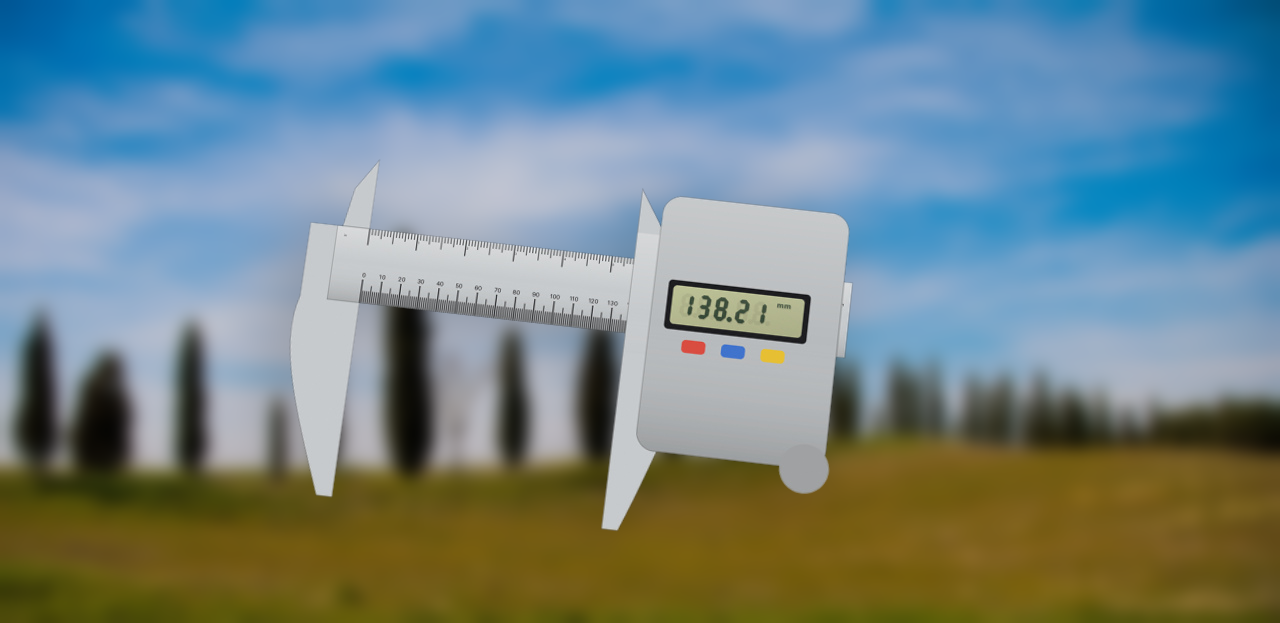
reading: 138.21mm
